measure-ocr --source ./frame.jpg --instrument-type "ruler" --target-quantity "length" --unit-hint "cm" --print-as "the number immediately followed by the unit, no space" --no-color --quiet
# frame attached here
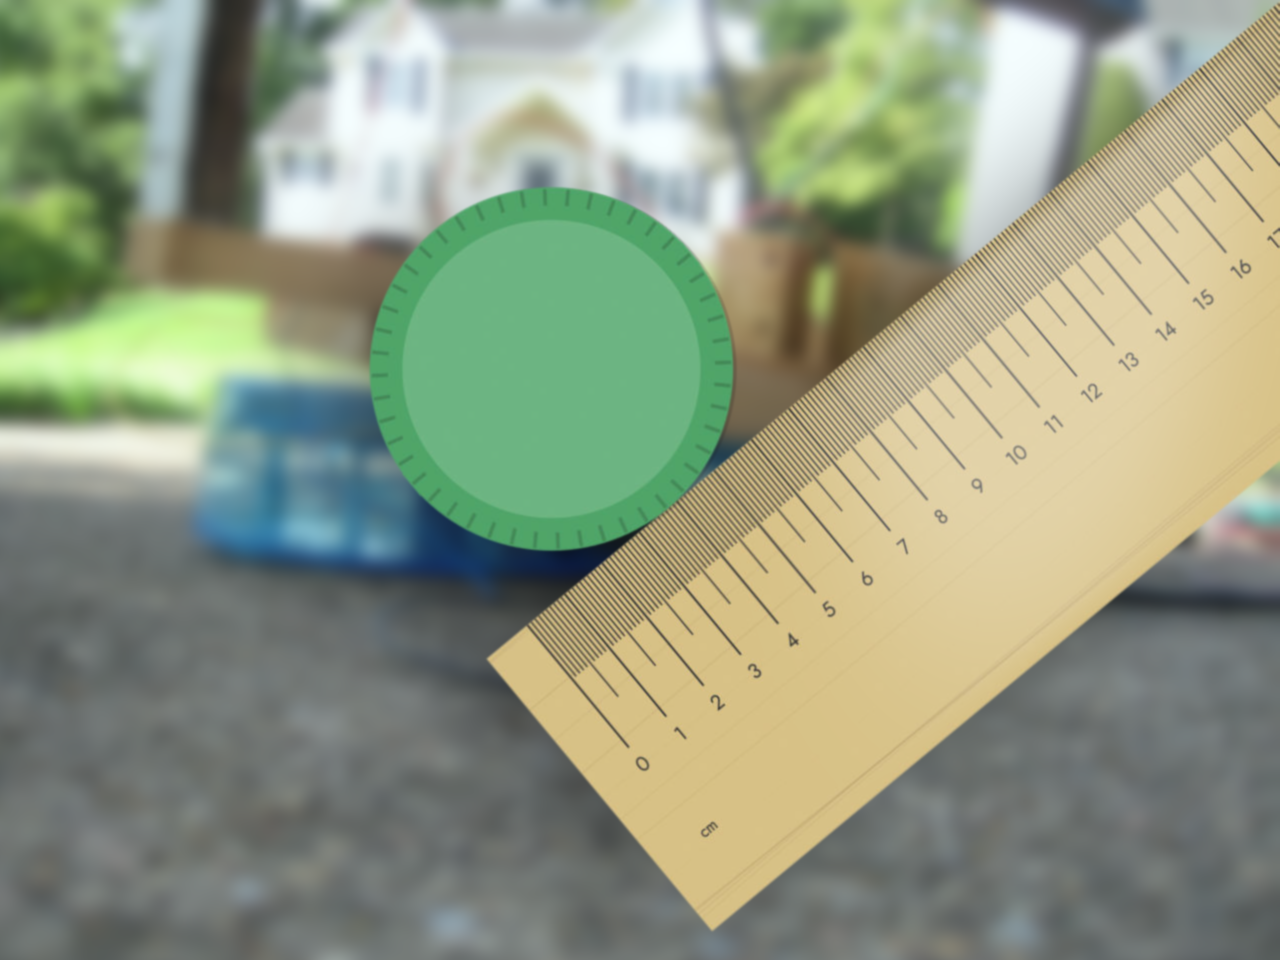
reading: 7.5cm
